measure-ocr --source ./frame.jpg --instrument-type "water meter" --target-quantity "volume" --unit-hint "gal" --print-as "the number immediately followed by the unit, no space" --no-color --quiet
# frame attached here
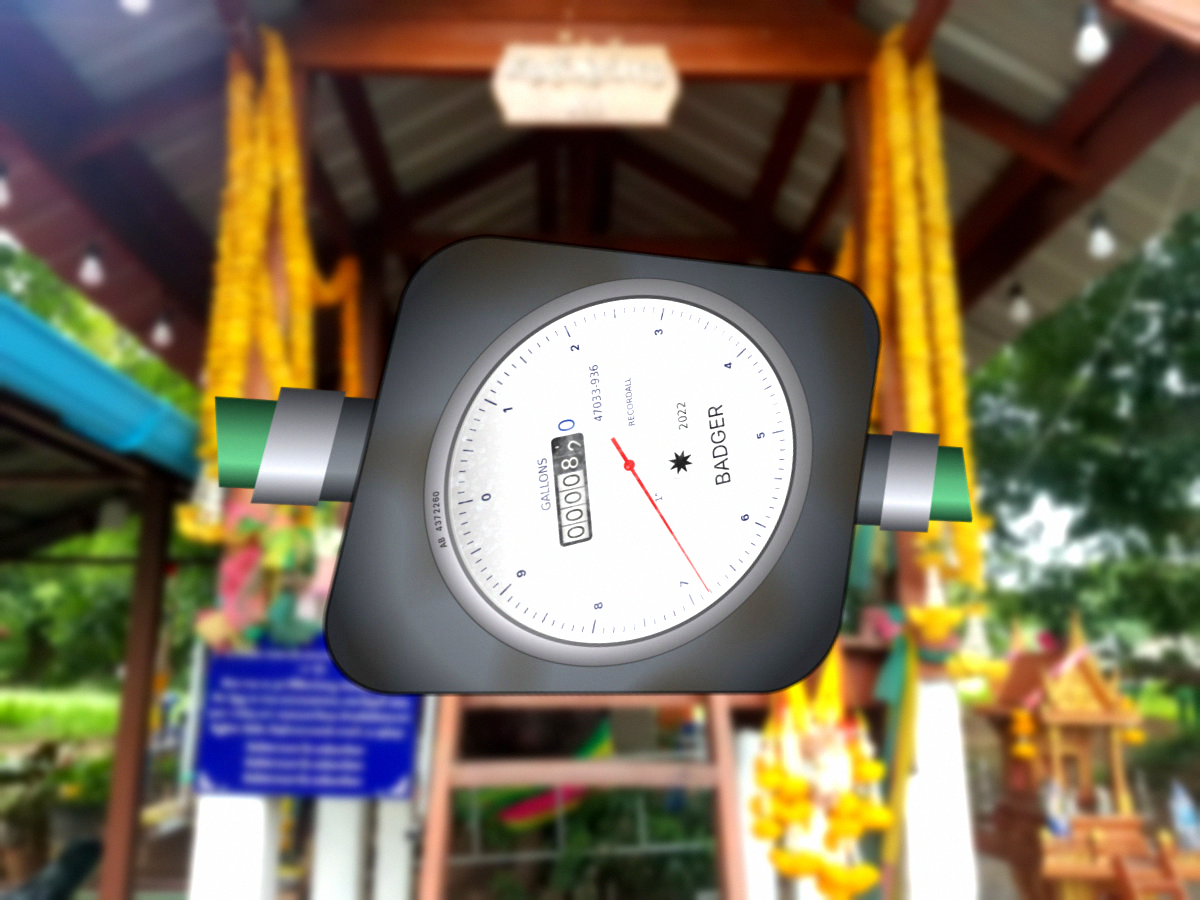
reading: 816.8gal
